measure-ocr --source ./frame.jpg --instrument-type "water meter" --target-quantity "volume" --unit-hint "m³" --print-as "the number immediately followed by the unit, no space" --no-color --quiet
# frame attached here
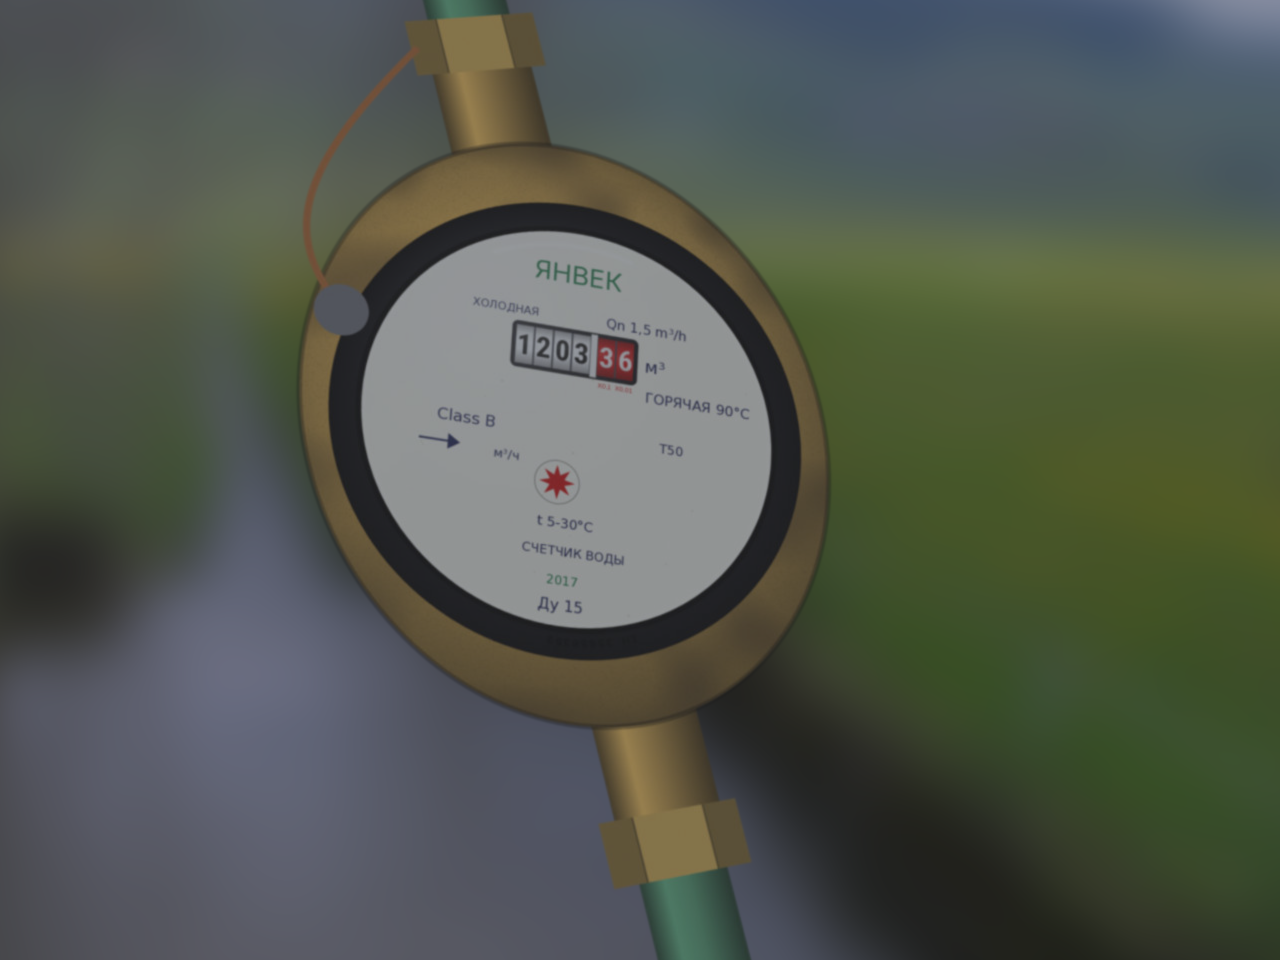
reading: 1203.36m³
